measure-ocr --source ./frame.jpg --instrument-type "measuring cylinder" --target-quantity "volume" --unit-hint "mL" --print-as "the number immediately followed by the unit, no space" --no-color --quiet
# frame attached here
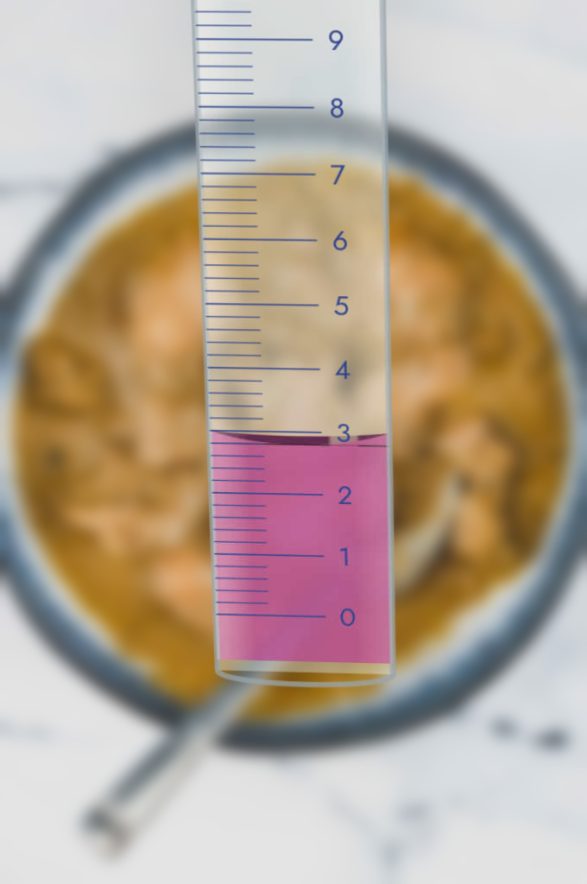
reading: 2.8mL
